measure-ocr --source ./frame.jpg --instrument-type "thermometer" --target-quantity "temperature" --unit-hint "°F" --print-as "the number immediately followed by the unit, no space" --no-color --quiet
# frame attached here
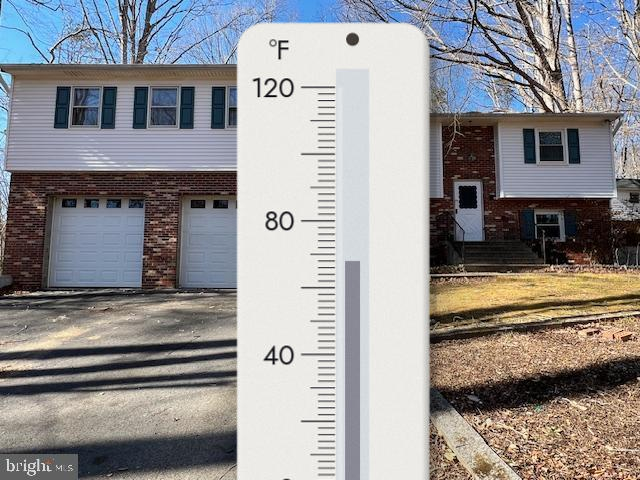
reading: 68°F
